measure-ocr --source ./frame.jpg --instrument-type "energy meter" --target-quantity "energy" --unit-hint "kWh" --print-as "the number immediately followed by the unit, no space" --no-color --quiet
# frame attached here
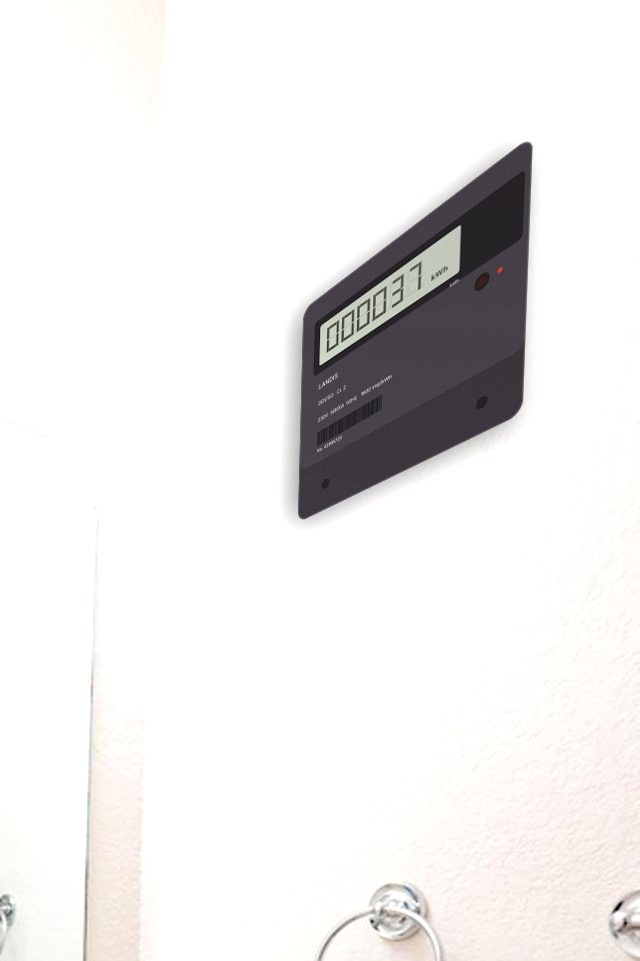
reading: 37kWh
